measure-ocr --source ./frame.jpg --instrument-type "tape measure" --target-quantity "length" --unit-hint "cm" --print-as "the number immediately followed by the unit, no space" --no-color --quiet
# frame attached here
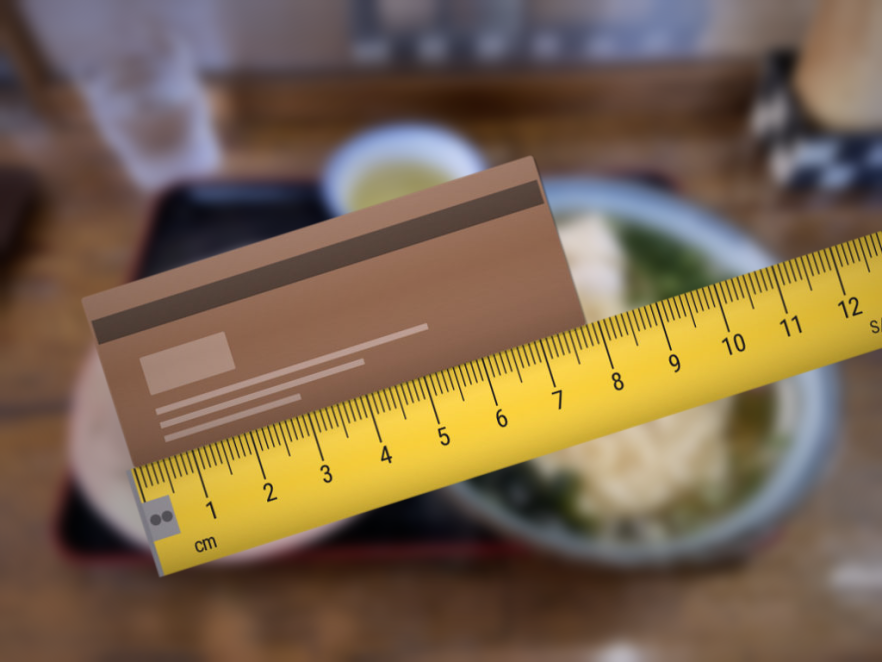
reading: 7.8cm
